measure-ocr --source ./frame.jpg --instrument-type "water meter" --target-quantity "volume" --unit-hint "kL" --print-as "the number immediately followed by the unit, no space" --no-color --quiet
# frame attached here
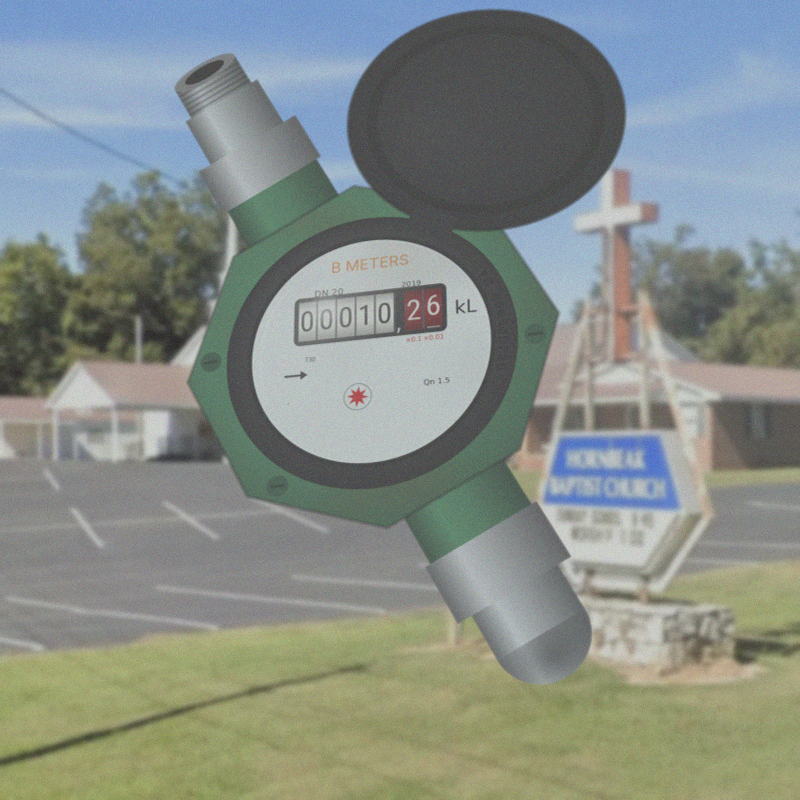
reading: 10.26kL
